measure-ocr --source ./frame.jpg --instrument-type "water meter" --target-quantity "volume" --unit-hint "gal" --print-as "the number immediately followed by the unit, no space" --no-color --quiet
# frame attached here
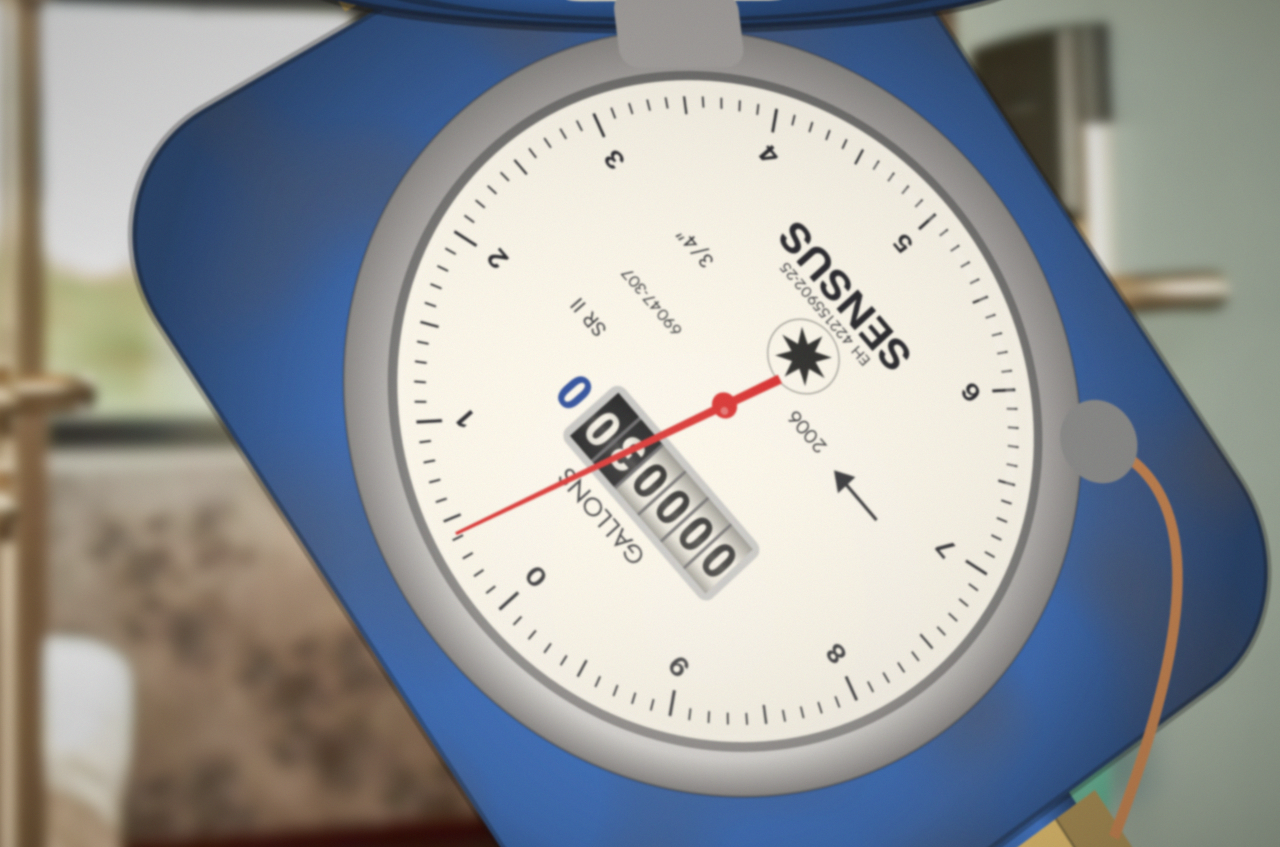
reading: 300.4gal
